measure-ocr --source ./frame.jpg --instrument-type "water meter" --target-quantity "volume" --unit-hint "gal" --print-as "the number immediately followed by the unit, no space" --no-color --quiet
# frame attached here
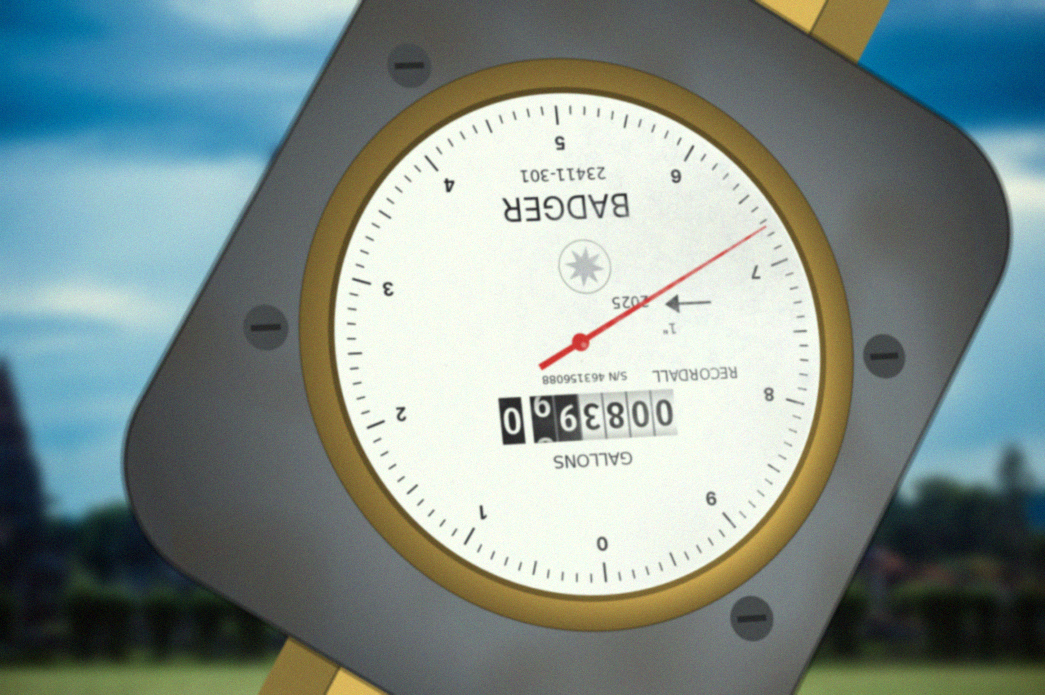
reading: 83986.7gal
